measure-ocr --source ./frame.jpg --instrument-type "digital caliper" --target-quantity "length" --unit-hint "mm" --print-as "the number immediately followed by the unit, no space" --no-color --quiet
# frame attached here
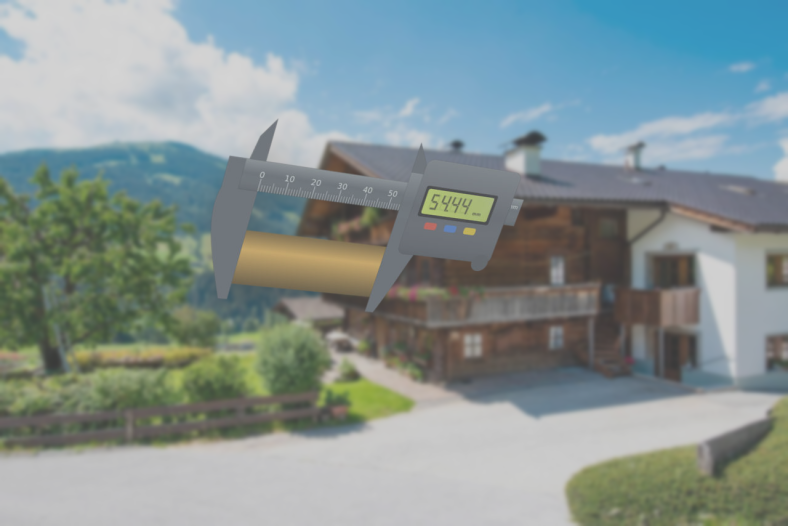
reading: 54.44mm
